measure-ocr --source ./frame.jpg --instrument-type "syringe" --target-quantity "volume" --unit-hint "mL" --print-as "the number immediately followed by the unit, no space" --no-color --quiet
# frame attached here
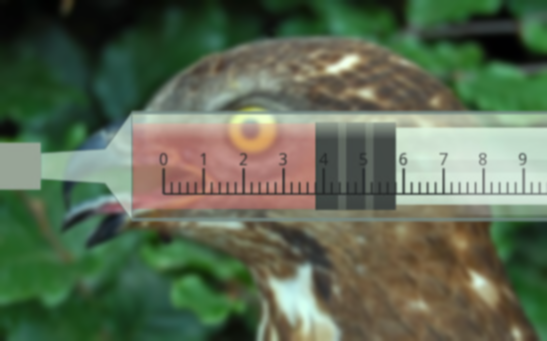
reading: 3.8mL
